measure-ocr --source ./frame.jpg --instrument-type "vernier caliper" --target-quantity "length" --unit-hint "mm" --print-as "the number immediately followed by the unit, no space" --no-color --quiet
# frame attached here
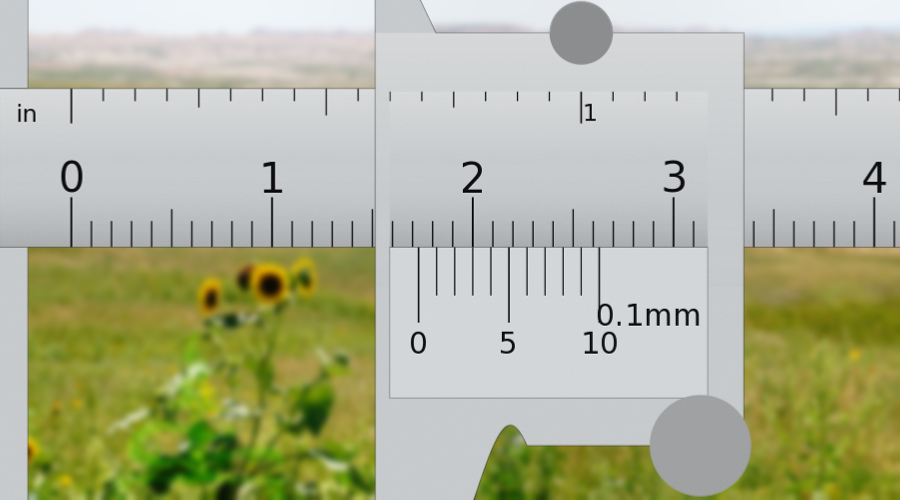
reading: 17.3mm
